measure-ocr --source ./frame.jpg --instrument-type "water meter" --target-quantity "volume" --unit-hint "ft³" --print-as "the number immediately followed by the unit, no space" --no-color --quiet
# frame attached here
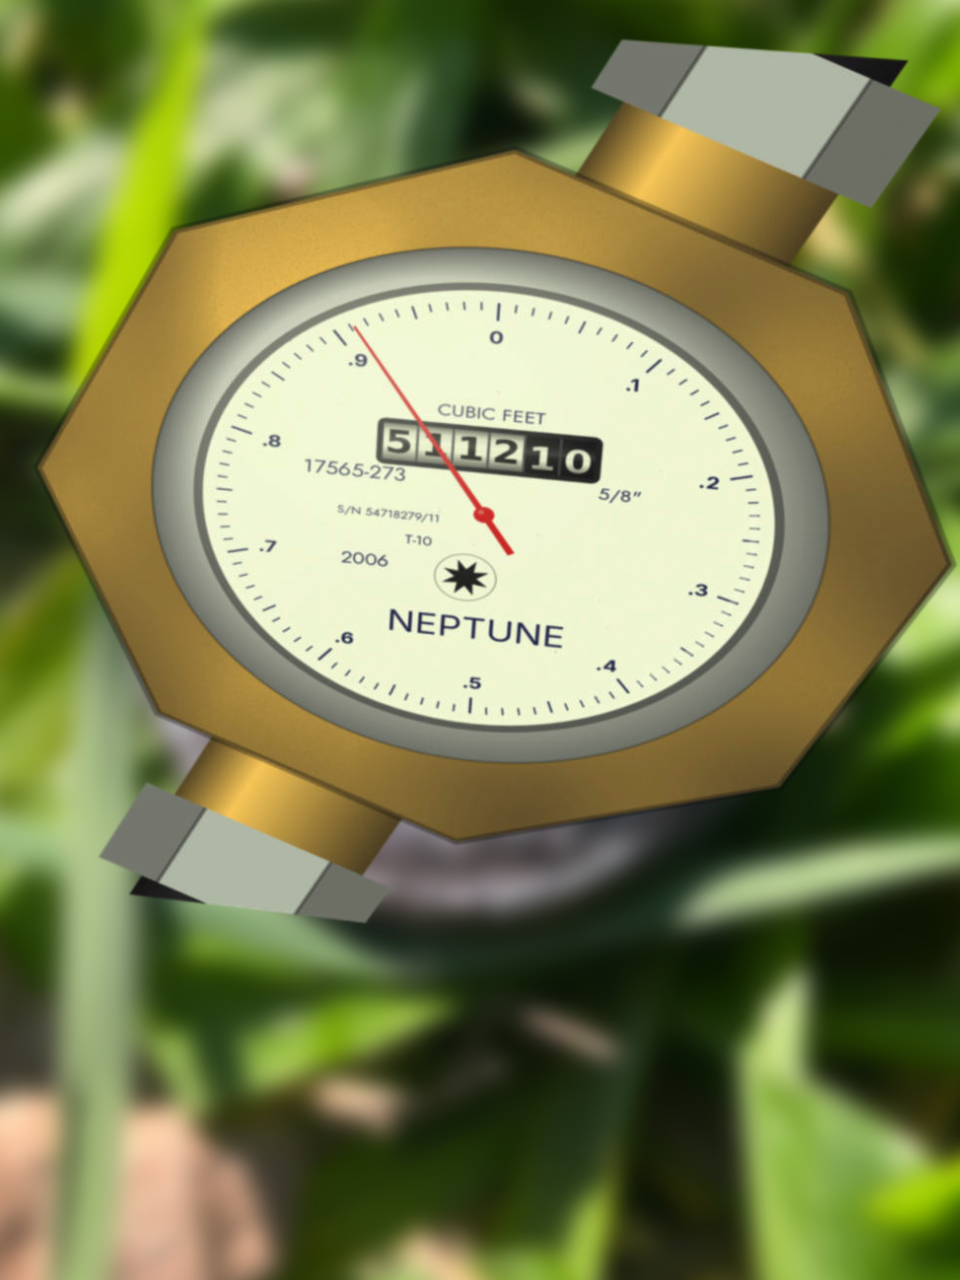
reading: 511209.91ft³
